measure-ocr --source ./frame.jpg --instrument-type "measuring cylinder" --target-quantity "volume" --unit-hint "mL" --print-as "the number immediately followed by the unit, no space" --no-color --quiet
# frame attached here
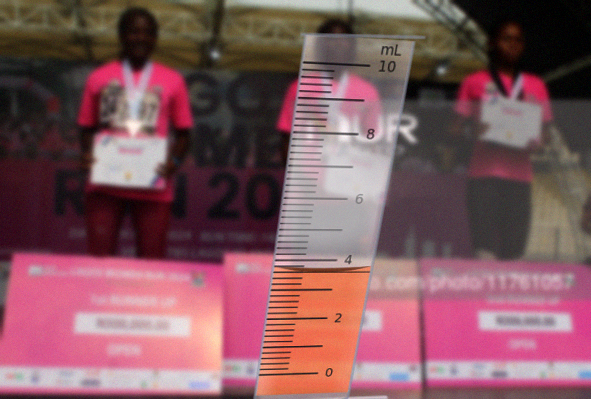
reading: 3.6mL
